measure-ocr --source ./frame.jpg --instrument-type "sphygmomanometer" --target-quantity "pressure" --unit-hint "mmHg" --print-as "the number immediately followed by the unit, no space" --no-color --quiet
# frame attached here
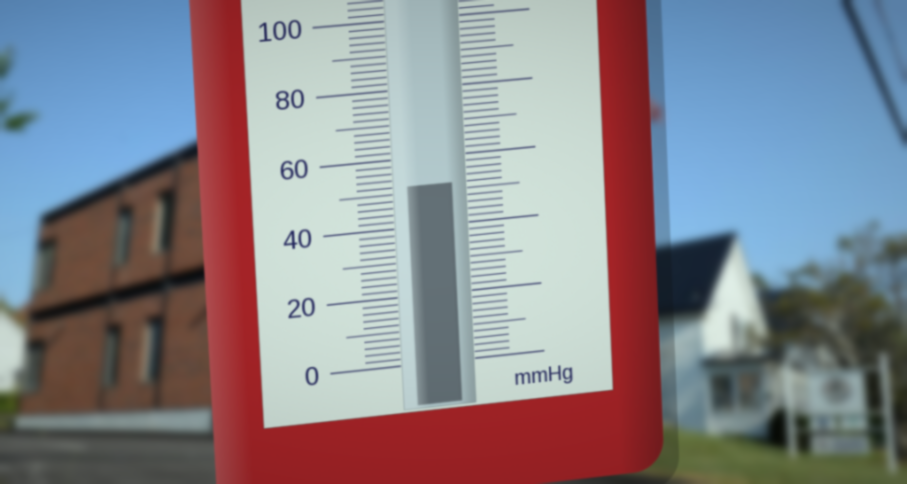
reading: 52mmHg
